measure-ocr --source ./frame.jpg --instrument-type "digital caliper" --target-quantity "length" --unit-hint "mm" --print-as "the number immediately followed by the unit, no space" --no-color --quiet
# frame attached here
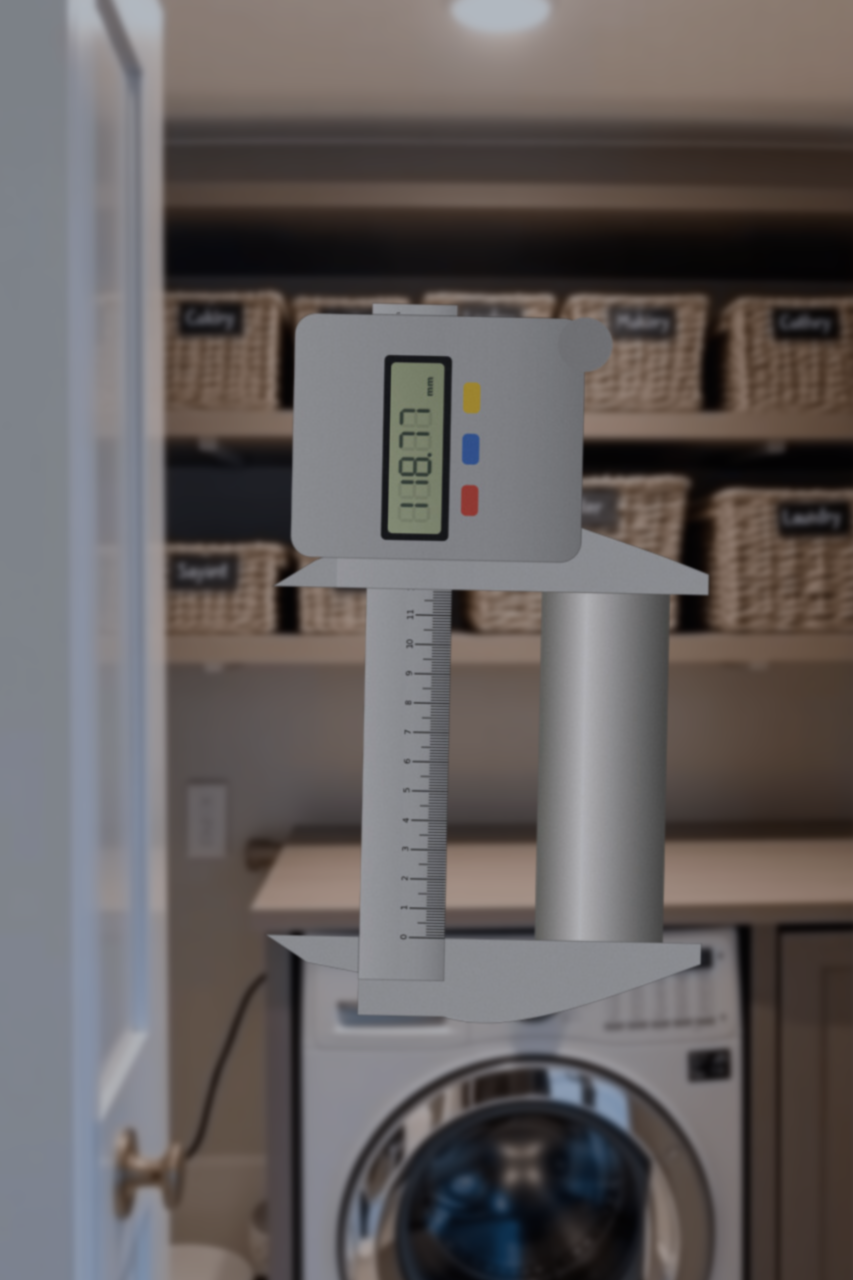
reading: 118.77mm
